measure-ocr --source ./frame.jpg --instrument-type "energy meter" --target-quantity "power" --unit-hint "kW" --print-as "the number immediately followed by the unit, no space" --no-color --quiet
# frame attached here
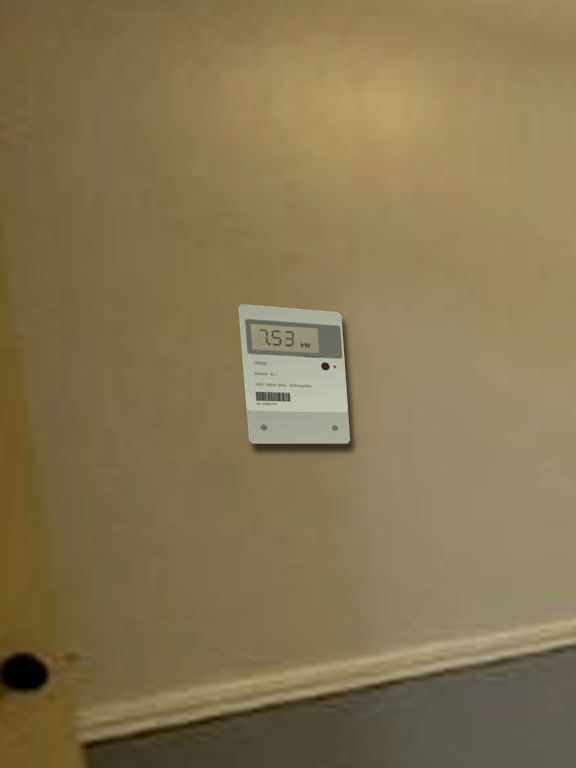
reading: 7.53kW
